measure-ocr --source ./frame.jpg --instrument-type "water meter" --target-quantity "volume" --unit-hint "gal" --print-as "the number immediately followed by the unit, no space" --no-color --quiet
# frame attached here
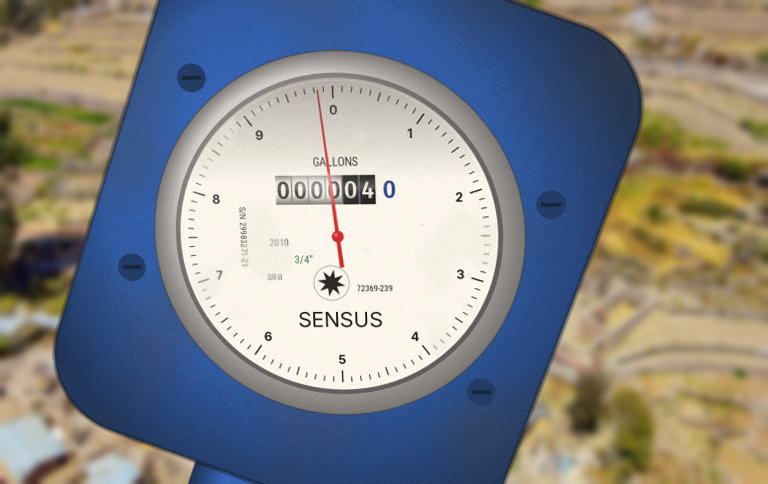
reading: 39.8gal
